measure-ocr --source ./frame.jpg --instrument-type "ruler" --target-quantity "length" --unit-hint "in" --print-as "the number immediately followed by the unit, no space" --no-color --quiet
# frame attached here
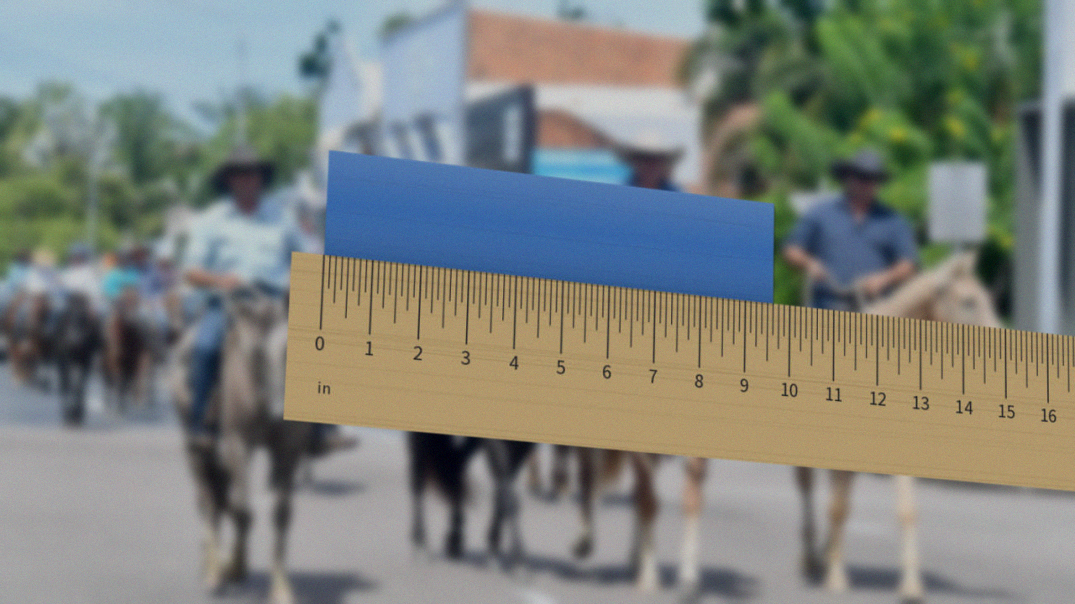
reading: 9.625in
